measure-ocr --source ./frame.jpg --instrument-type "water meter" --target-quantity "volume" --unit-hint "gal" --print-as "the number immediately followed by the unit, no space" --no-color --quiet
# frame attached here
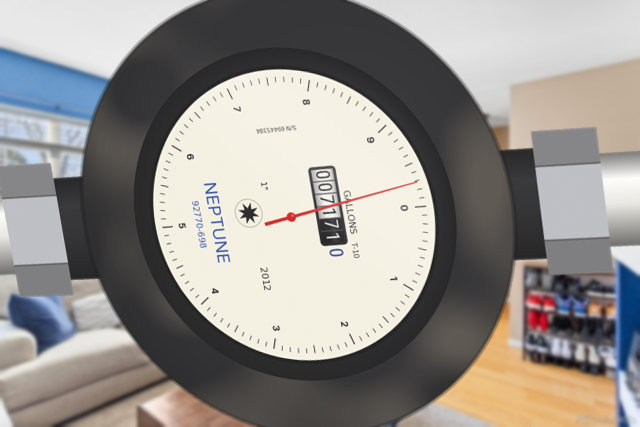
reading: 71709.7gal
